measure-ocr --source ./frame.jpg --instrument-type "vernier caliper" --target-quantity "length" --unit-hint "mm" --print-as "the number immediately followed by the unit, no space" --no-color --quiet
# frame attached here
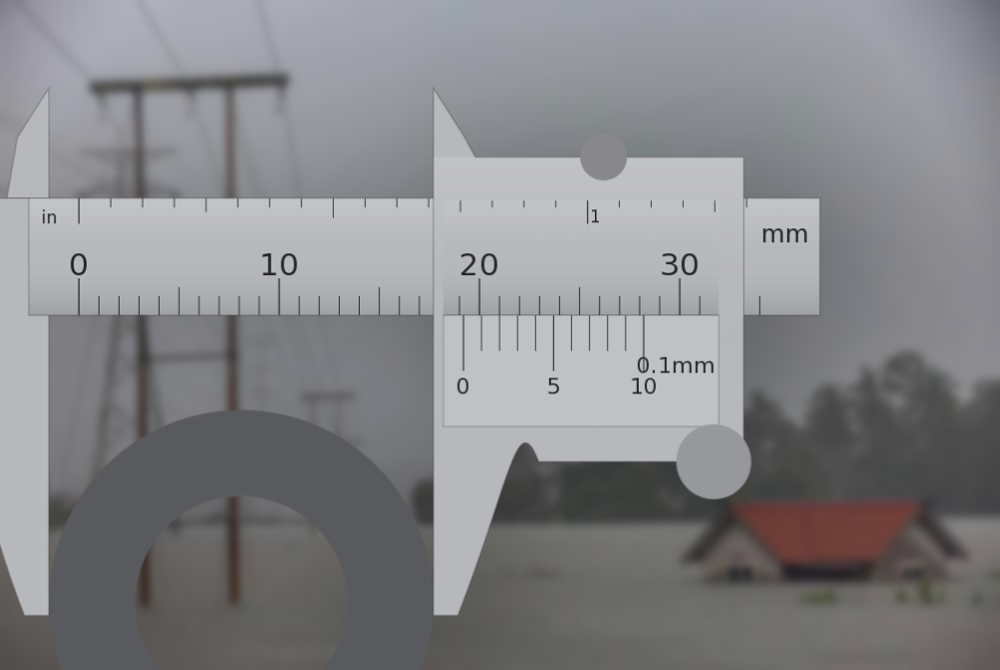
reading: 19.2mm
